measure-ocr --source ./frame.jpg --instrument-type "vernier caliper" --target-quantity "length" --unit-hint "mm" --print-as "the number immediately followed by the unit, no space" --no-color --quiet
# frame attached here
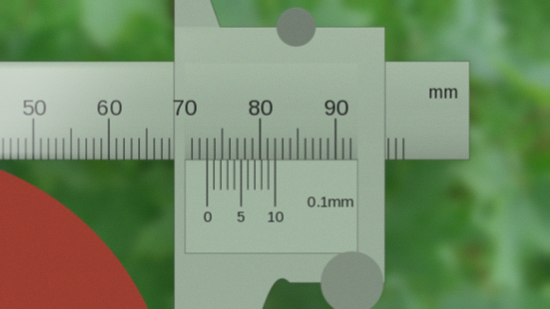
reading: 73.0mm
